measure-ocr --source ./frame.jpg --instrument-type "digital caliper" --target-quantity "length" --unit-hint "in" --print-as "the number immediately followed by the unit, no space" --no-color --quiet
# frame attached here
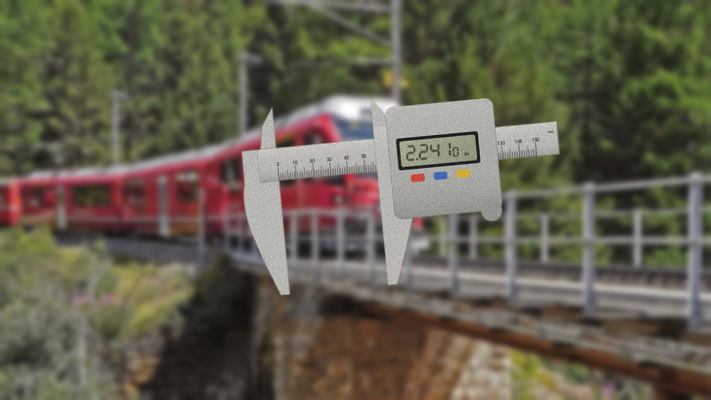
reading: 2.2410in
